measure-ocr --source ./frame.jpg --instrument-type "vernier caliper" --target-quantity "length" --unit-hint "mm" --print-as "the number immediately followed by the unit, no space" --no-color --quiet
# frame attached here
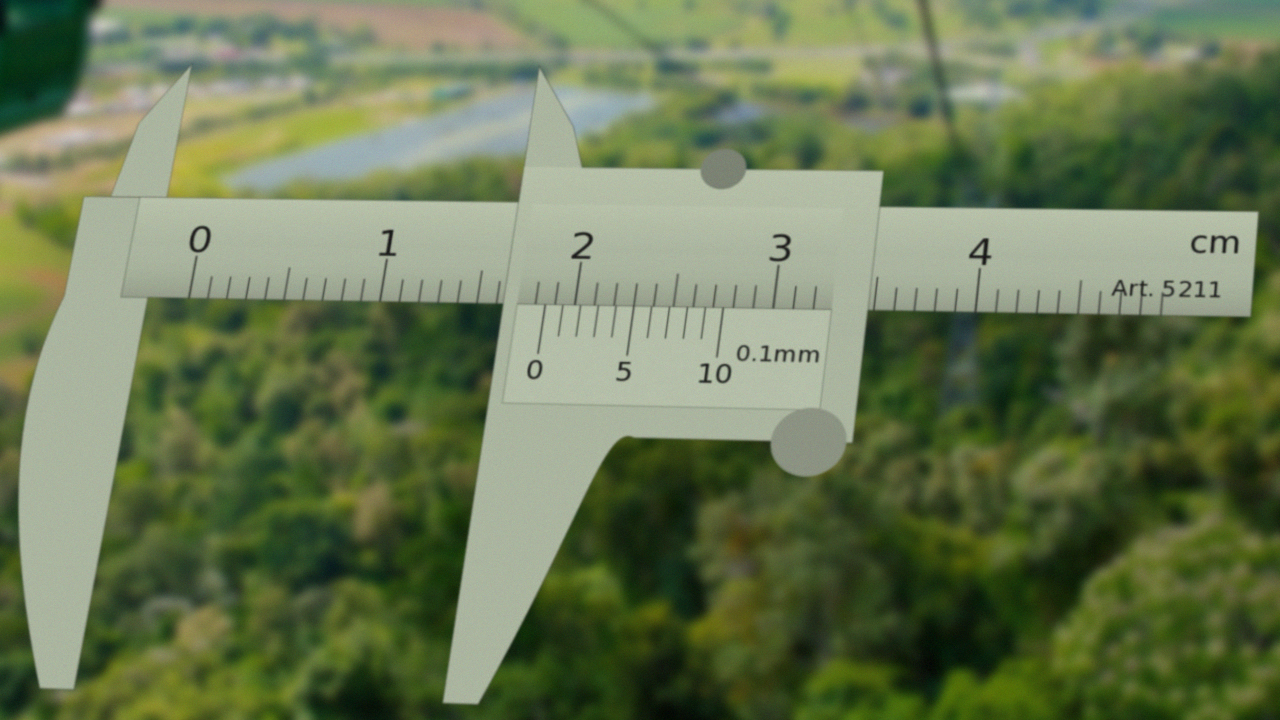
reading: 18.5mm
